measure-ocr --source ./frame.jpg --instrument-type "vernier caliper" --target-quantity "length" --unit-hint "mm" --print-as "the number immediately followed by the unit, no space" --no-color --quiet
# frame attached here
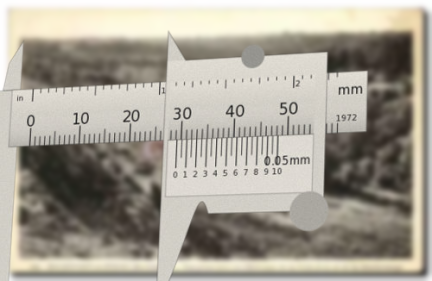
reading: 29.2mm
